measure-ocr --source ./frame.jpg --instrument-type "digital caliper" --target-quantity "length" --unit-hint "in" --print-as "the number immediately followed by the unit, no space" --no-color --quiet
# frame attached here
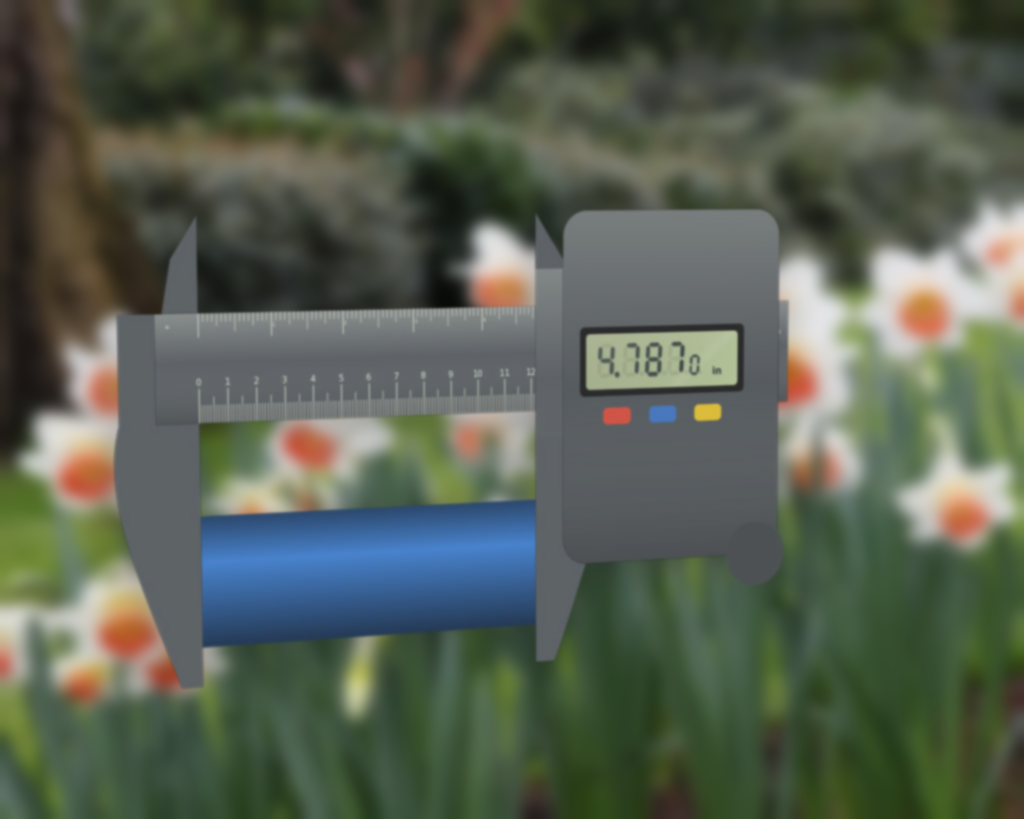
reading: 4.7870in
